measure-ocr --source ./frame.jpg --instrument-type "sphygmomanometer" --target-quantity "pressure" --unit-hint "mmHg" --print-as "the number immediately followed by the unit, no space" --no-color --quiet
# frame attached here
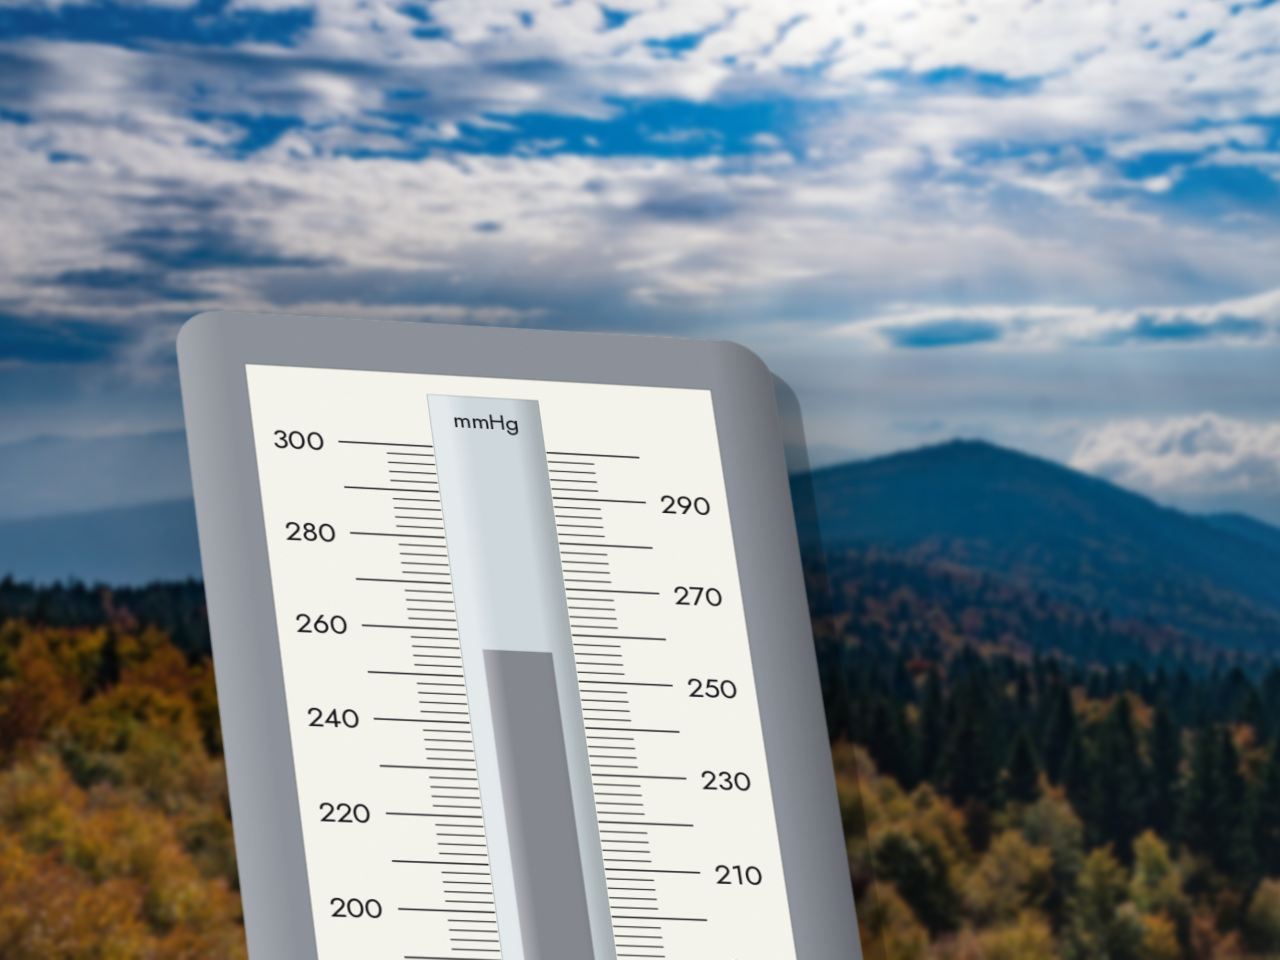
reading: 256mmHg
